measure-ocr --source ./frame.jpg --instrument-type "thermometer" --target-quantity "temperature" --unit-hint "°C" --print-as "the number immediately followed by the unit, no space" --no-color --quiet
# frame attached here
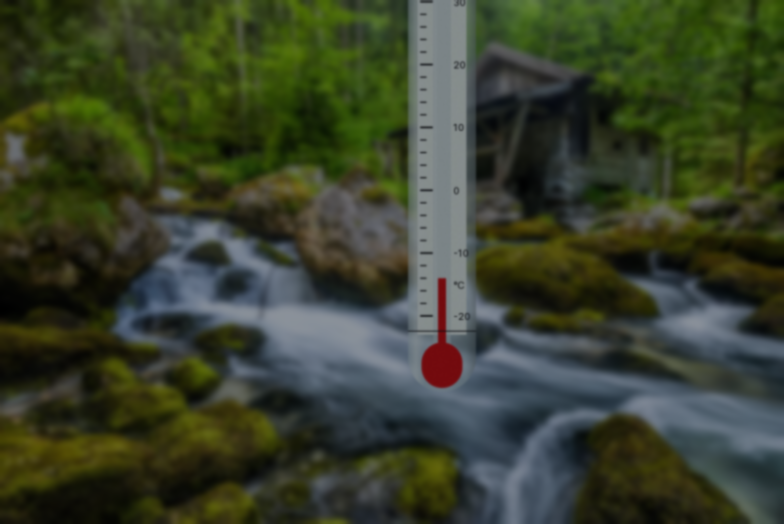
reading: -14°C
